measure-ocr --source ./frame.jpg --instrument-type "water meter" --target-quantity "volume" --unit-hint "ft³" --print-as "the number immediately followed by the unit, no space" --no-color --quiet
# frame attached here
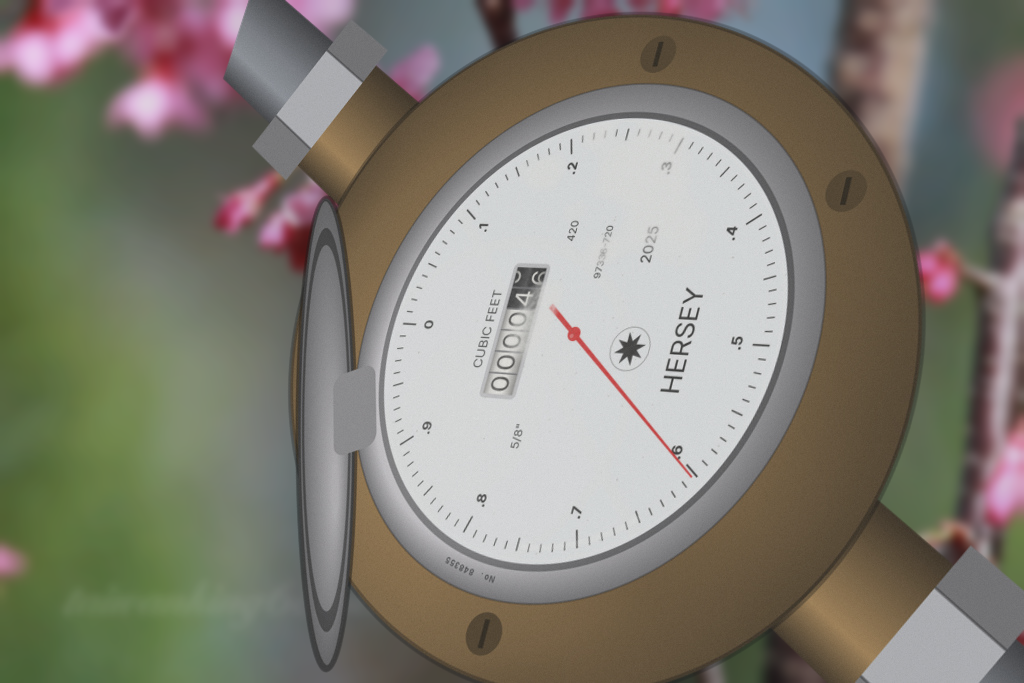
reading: 45.60ft³
